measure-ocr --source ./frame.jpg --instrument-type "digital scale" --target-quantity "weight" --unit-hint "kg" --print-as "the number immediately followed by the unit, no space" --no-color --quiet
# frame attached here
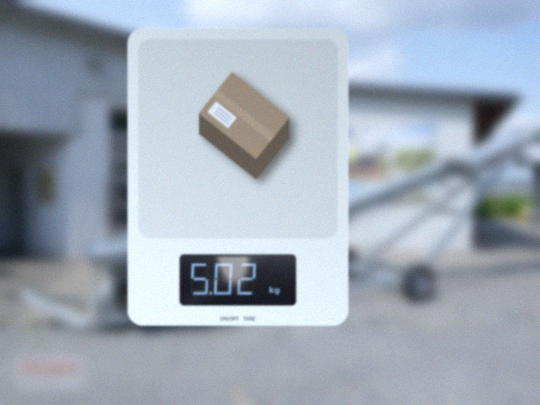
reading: 5.02kg
